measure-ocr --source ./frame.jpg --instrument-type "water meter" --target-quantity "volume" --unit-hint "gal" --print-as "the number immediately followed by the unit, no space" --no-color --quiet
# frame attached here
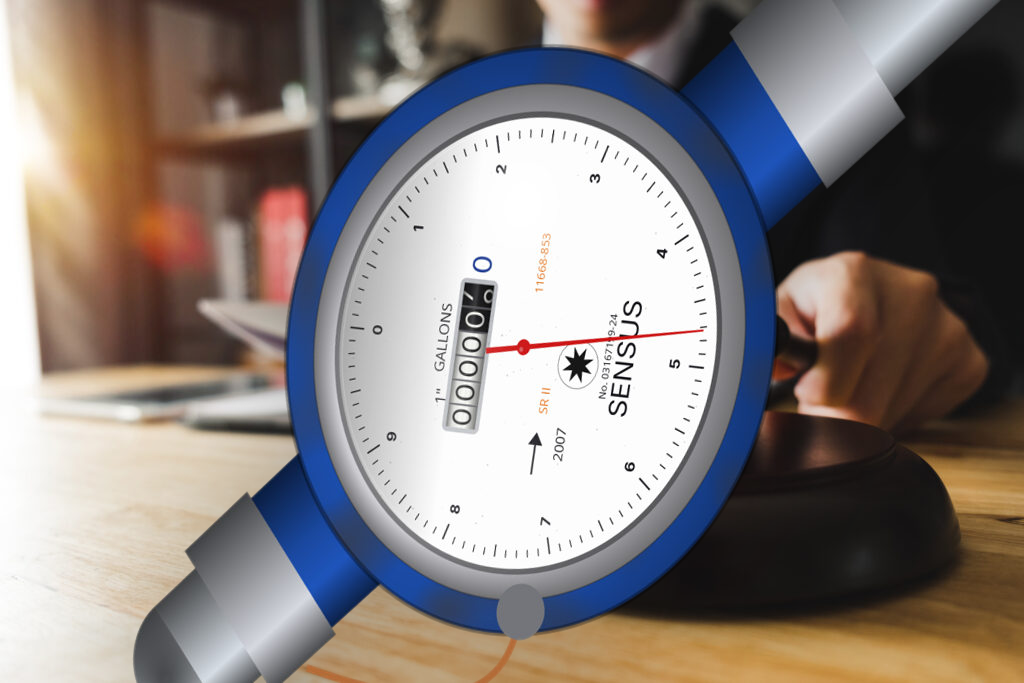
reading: 74.7gal
